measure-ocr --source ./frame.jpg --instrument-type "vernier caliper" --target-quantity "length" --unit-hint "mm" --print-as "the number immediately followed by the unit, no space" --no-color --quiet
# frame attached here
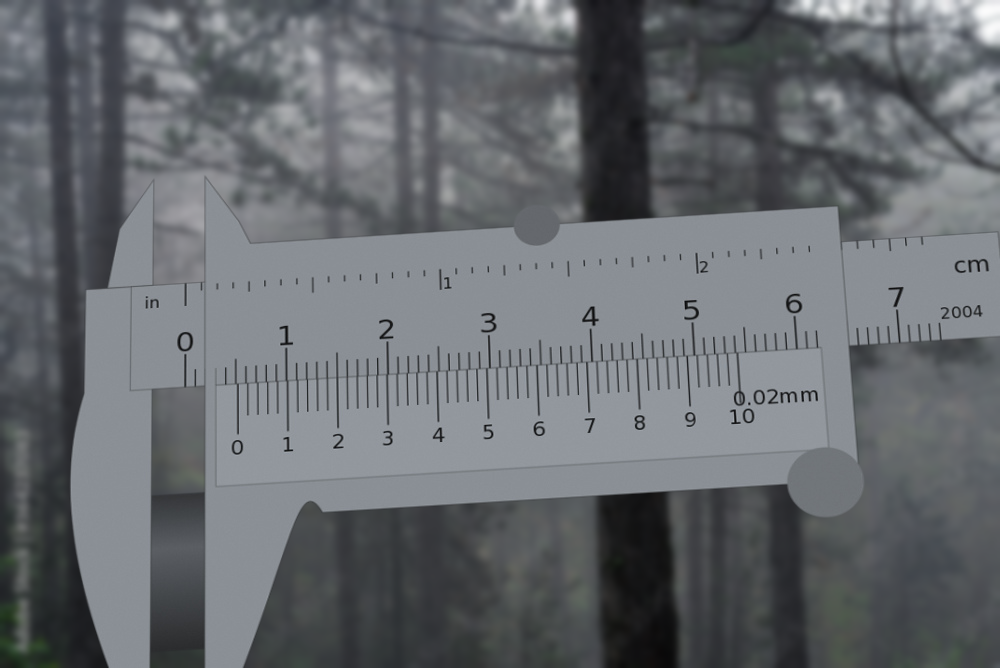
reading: 5.2mm
